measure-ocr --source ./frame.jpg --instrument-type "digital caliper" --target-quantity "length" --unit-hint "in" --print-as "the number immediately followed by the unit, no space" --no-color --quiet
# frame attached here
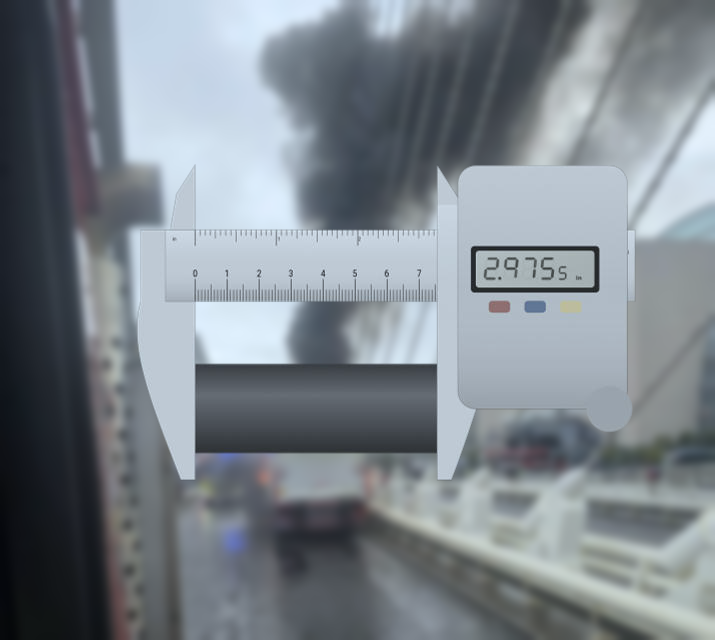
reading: 2.9755in
